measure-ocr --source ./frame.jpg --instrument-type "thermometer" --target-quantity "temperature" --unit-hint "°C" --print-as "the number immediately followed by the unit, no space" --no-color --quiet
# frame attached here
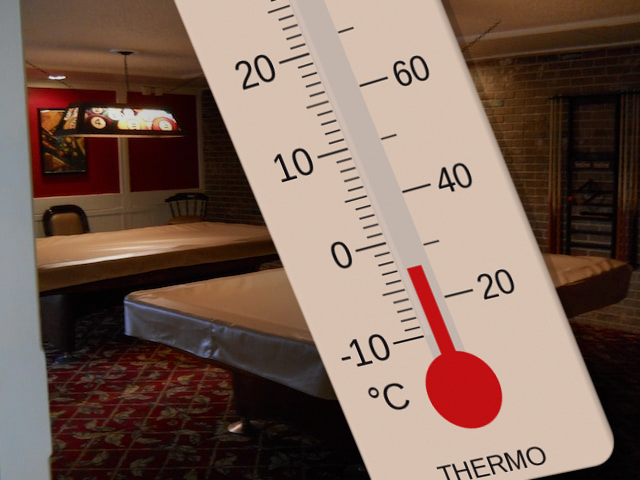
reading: -3°C
